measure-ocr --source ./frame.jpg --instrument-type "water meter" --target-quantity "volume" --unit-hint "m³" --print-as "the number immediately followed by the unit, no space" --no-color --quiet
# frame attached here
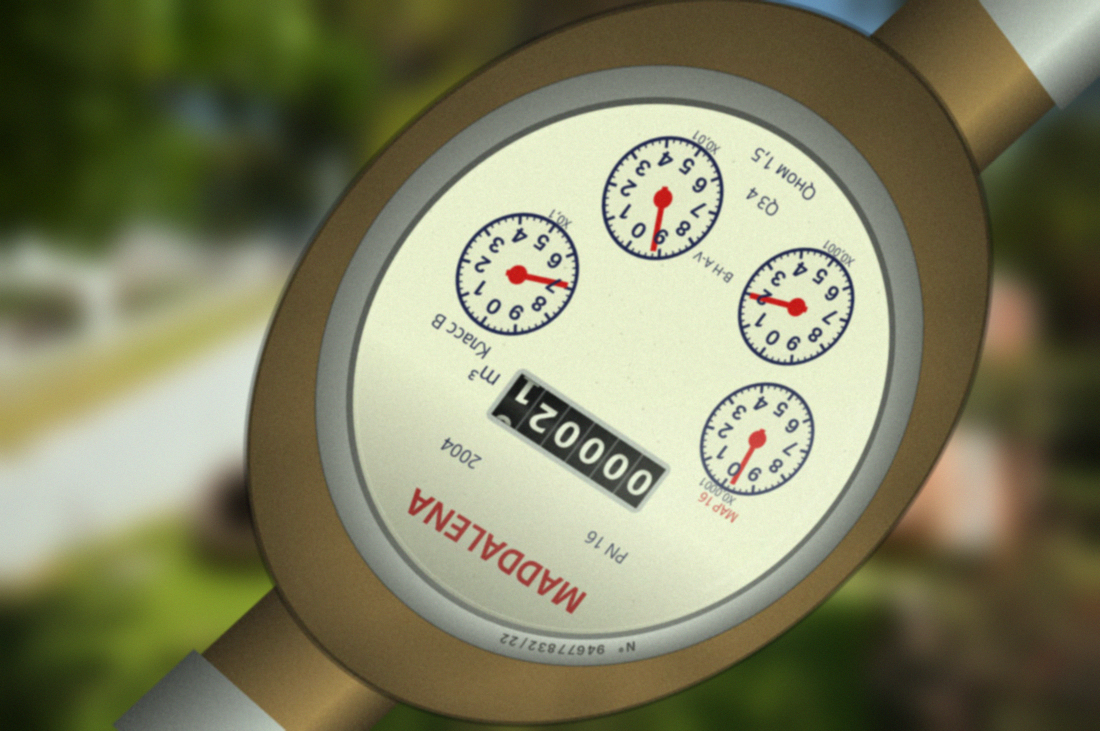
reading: 20.6919m³
